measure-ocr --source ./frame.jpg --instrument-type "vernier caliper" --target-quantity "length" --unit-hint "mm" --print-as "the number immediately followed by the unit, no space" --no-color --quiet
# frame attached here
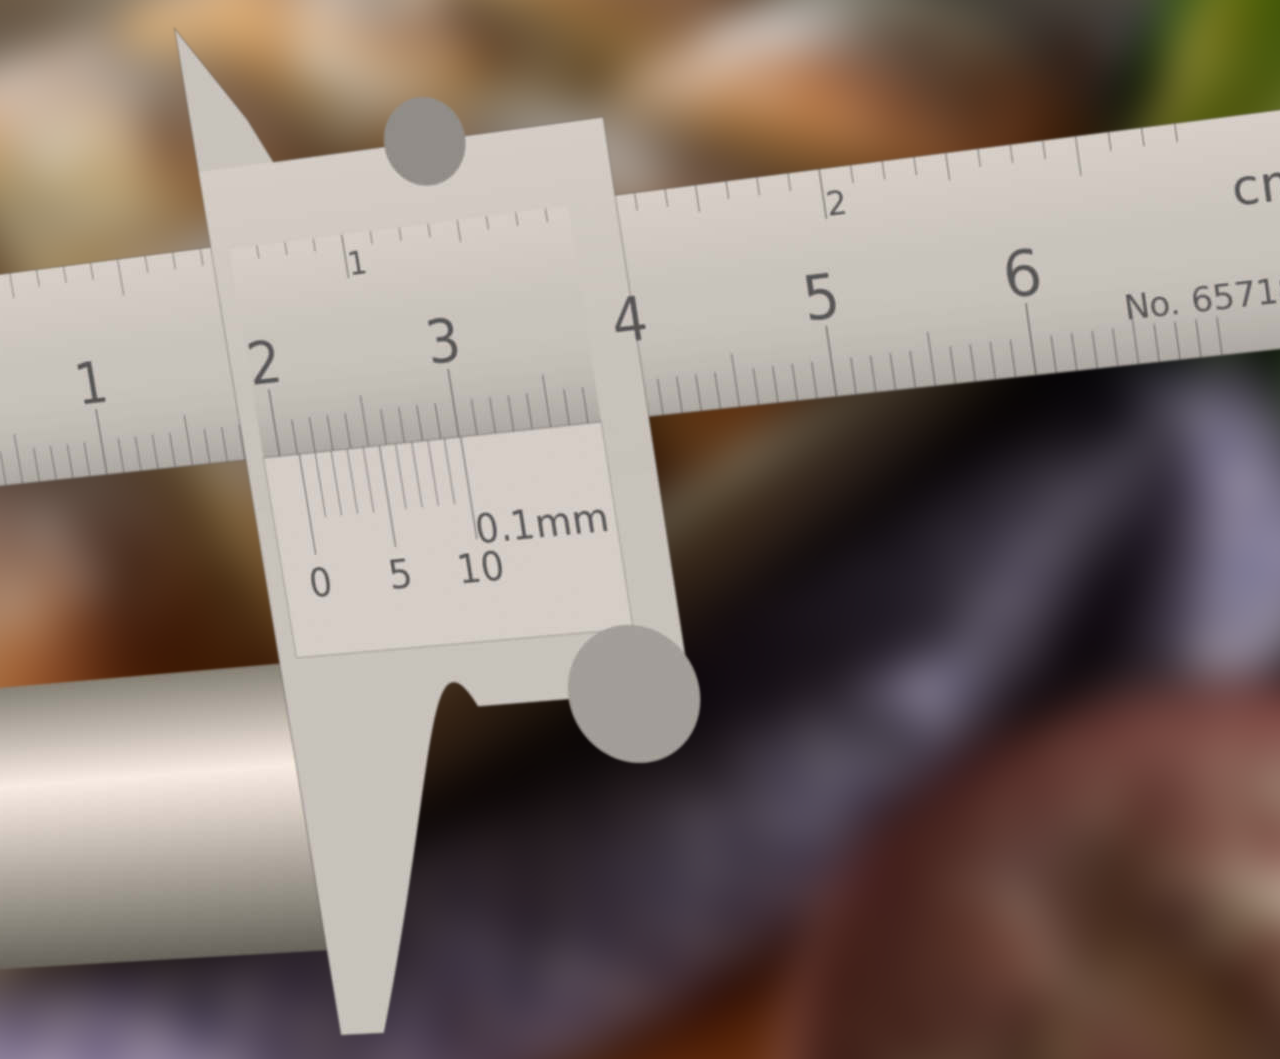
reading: 21.1mm
